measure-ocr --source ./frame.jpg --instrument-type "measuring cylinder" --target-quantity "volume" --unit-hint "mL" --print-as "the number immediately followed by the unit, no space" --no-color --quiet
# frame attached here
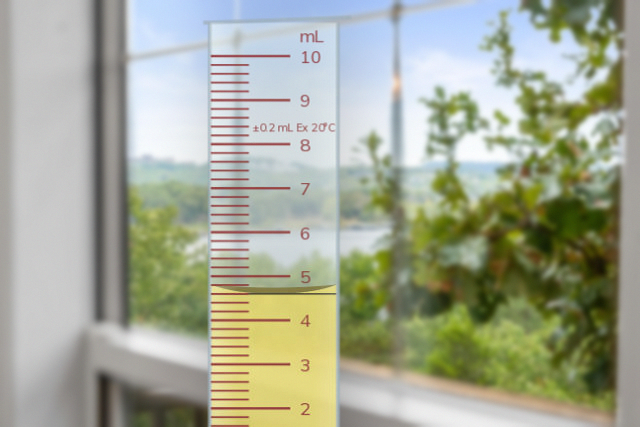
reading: 4.6mL
